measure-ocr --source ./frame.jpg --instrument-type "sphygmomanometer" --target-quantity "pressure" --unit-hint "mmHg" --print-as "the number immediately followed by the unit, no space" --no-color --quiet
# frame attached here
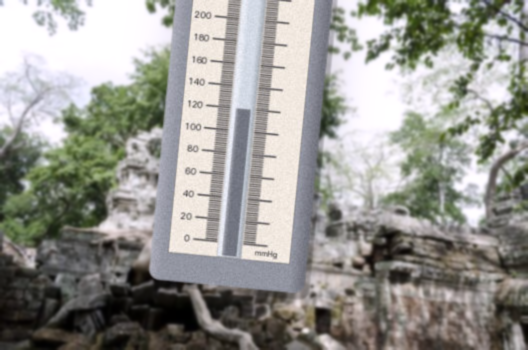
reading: 120mmHg
